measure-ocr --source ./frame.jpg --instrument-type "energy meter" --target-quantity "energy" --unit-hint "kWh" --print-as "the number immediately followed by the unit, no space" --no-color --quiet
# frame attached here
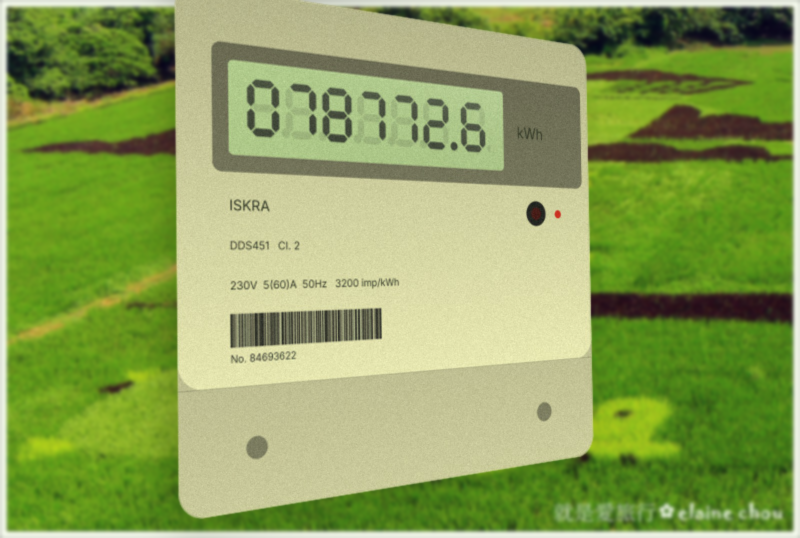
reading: 78772.6kWh
